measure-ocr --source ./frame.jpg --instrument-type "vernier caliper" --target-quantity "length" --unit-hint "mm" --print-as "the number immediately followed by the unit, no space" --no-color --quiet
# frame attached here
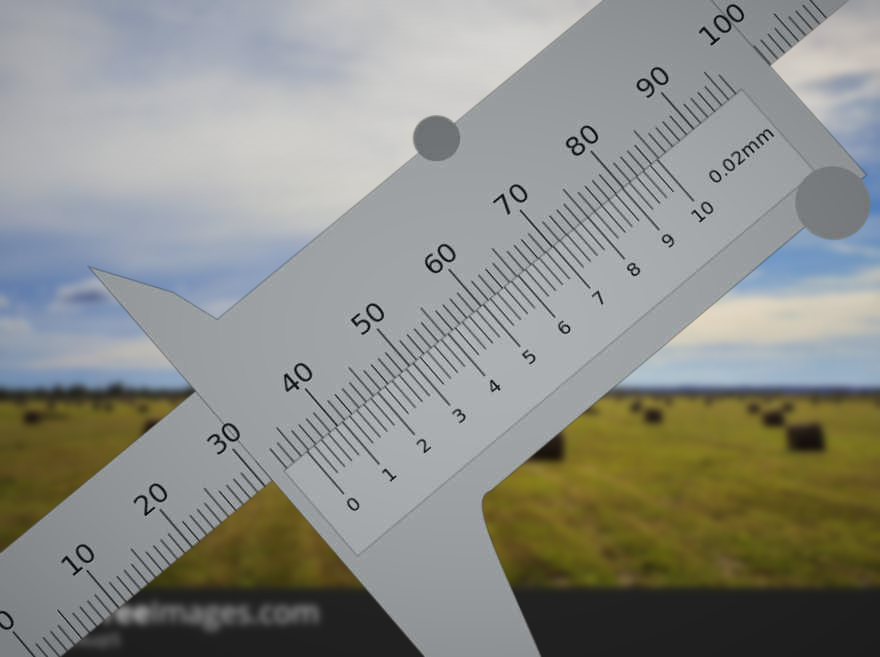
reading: 35.8mm
